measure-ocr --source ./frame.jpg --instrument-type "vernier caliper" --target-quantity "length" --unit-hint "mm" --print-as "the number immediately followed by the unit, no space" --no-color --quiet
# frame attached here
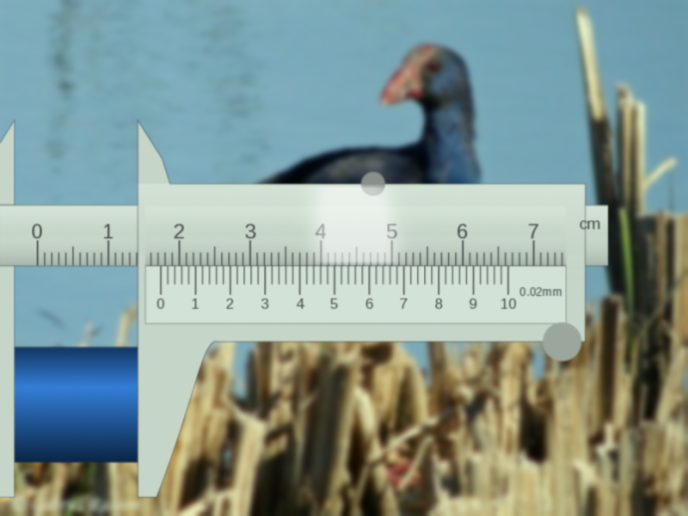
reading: 17.4mm
